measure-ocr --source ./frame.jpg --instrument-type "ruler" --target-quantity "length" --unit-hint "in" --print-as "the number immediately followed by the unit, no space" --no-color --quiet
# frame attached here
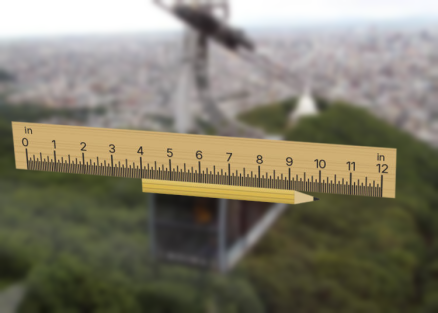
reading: 6in
